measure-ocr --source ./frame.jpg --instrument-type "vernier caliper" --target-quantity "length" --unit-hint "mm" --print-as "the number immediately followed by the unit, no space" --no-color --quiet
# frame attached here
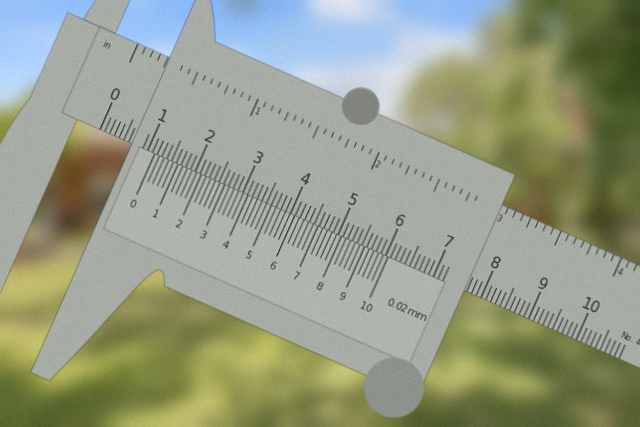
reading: 11.5mm
